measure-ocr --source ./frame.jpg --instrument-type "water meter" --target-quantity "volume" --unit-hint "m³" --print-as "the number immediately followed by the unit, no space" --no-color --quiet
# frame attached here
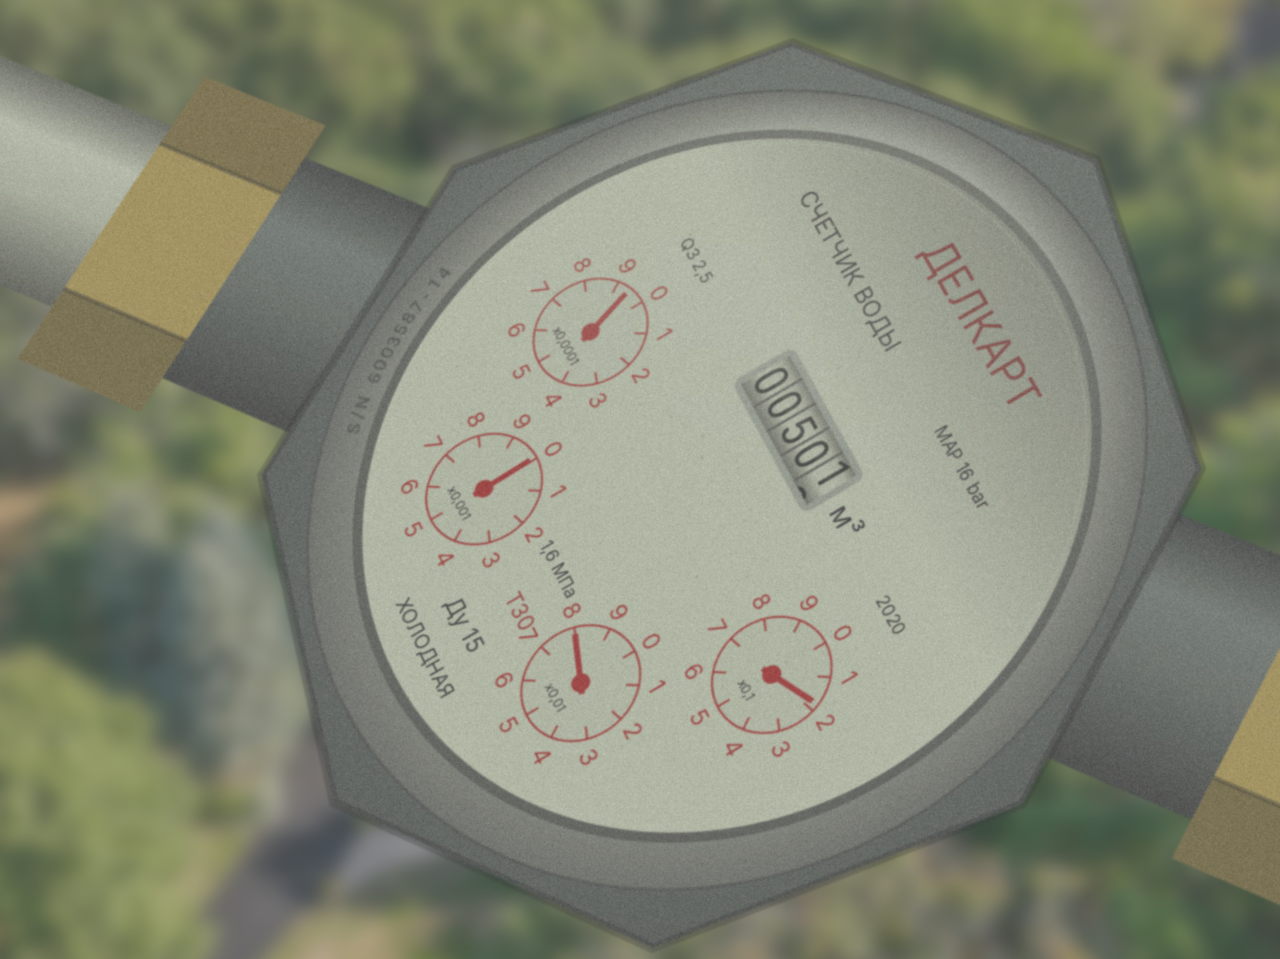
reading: 501.1799m³
